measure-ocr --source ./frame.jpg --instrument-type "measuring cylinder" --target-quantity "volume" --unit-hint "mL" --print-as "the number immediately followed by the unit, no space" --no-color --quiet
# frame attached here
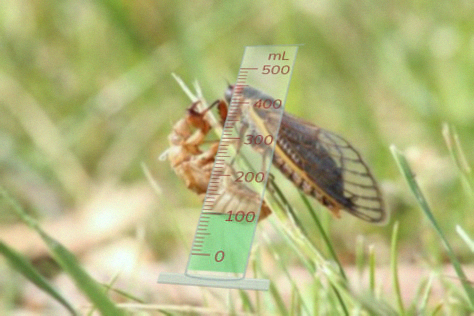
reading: 100mL
